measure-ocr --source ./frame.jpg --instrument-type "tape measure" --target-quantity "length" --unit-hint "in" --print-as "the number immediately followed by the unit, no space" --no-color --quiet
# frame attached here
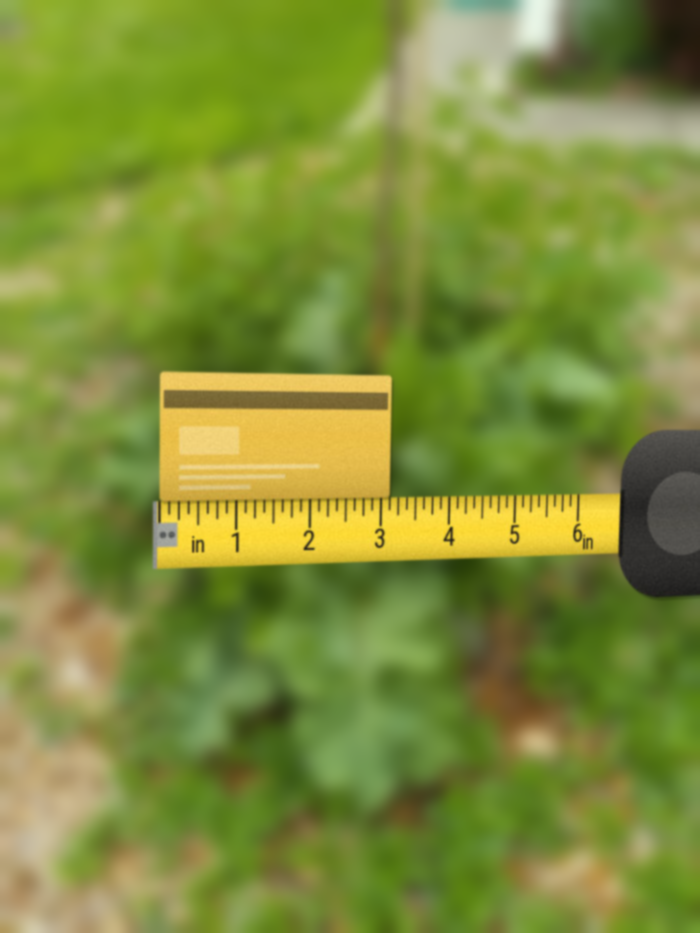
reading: 3.125in
